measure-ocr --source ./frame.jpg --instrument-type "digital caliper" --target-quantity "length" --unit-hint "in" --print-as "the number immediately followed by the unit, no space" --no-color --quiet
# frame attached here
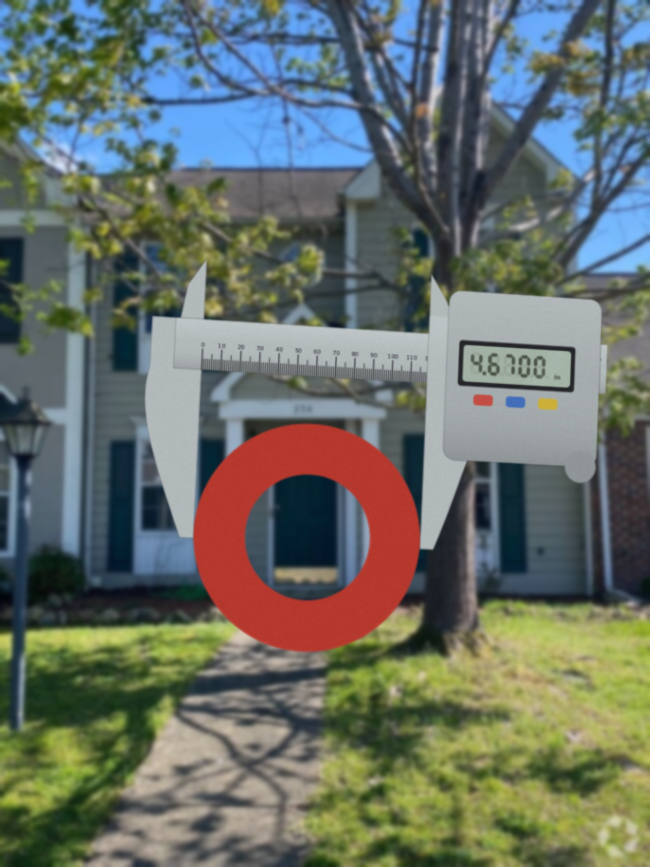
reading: 4.6700in
